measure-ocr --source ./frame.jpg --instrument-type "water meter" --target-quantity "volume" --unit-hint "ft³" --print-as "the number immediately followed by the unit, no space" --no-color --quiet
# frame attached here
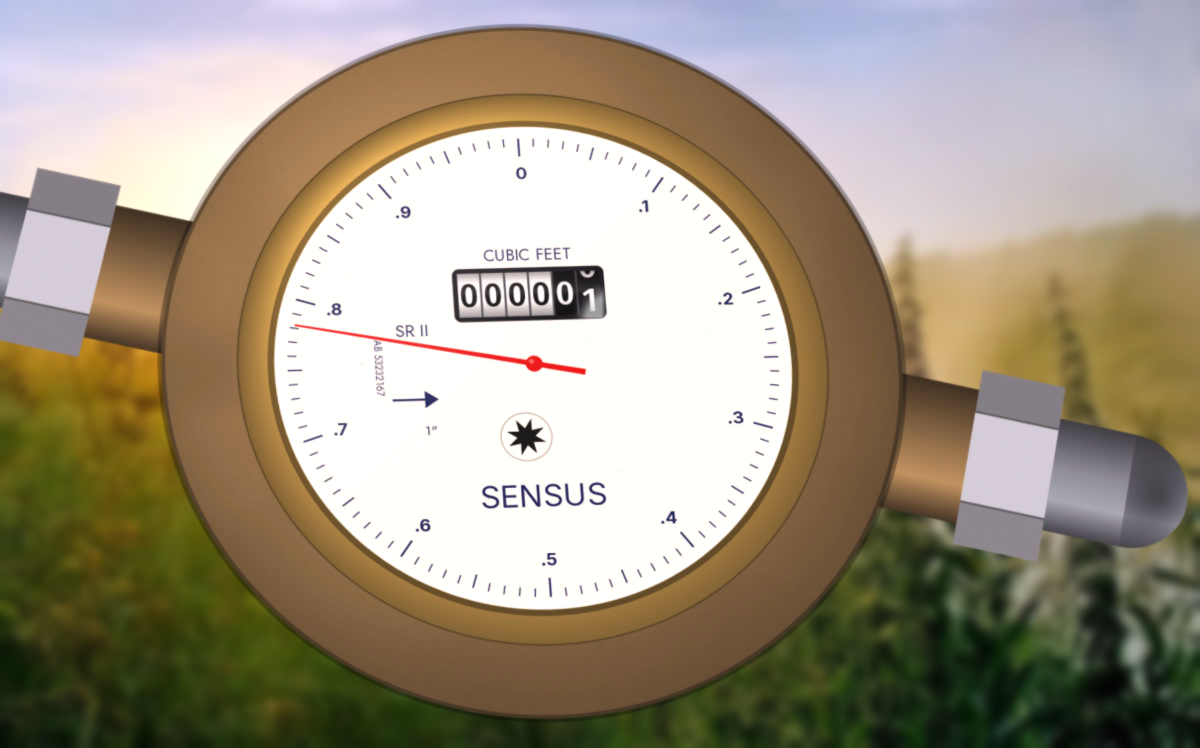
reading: 0.78ft³
